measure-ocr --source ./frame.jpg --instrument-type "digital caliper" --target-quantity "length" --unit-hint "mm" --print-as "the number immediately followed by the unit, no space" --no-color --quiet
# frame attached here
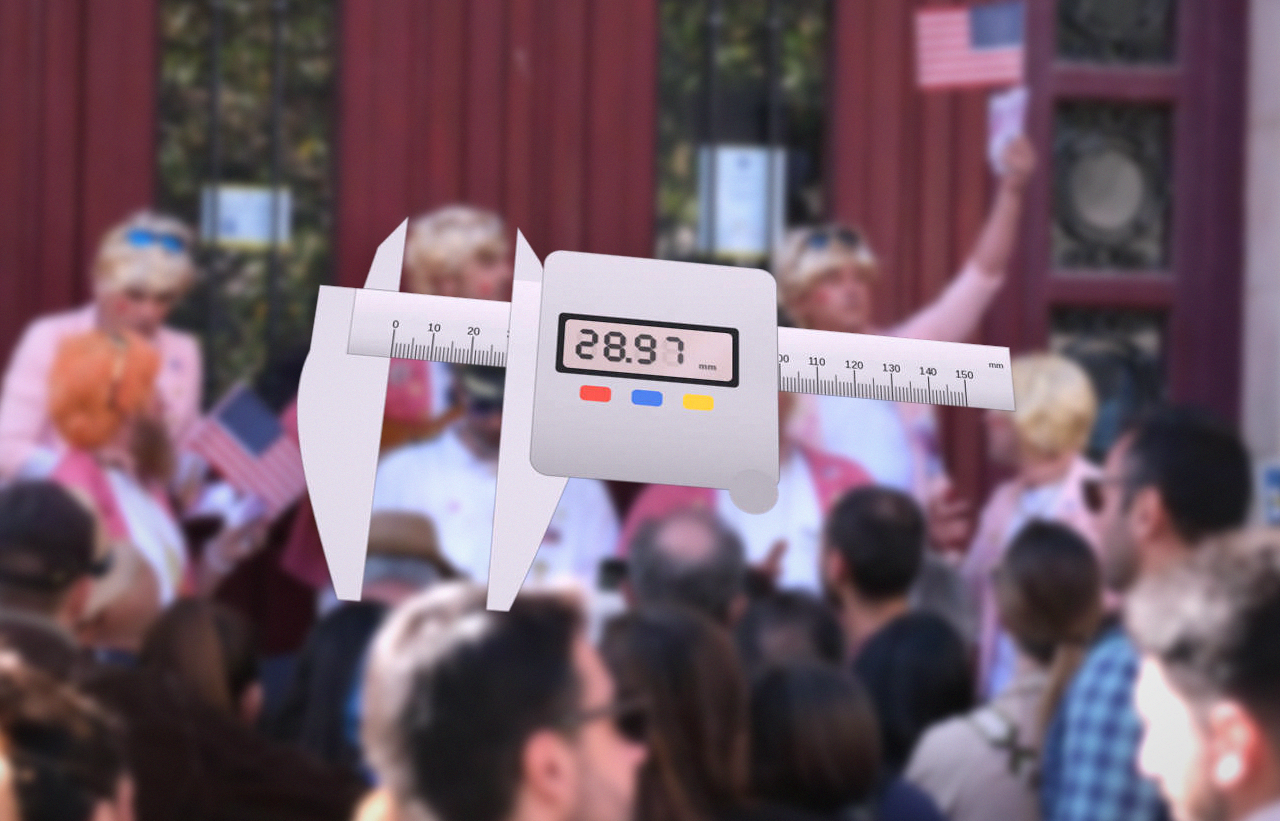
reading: 28.97mm
